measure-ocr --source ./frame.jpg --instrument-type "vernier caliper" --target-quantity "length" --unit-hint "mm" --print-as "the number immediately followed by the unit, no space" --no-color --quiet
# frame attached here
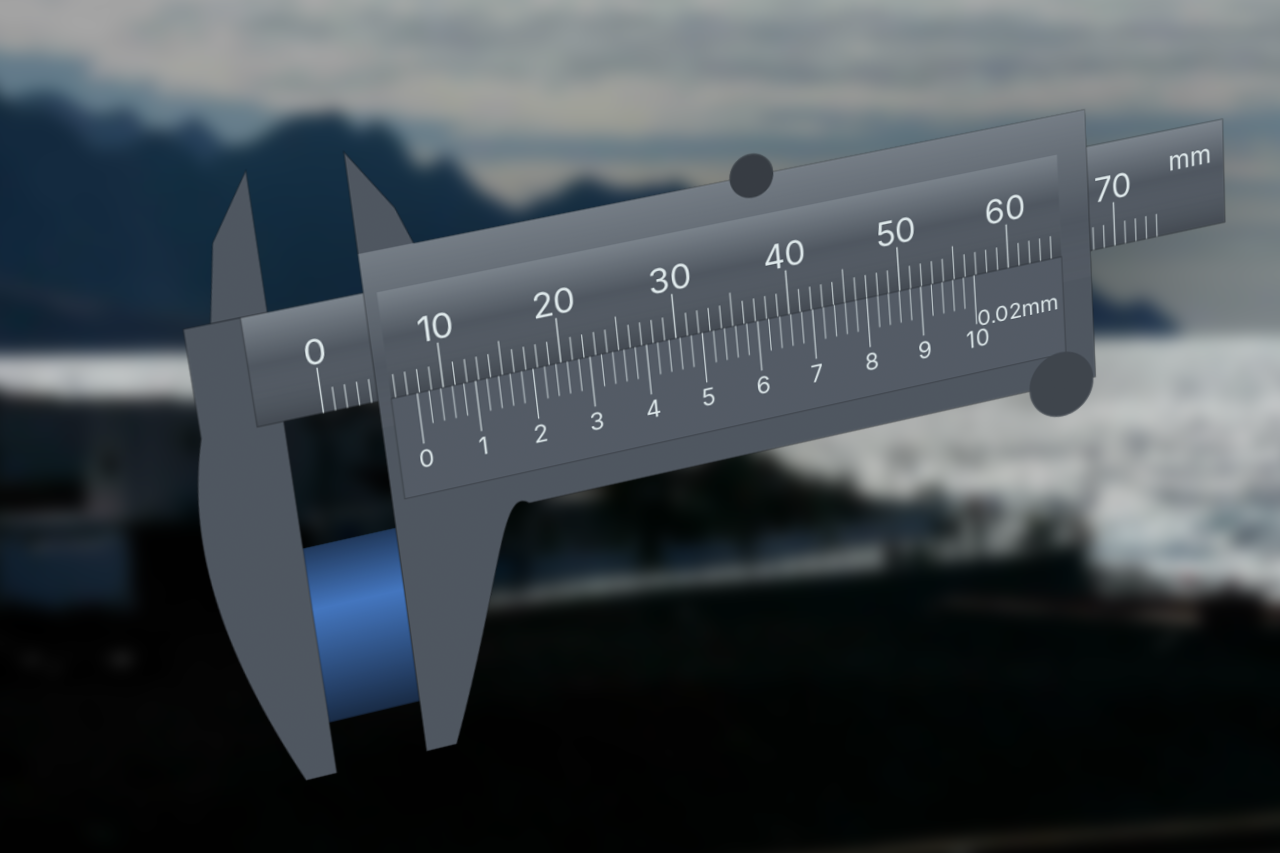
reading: 7.8mm
